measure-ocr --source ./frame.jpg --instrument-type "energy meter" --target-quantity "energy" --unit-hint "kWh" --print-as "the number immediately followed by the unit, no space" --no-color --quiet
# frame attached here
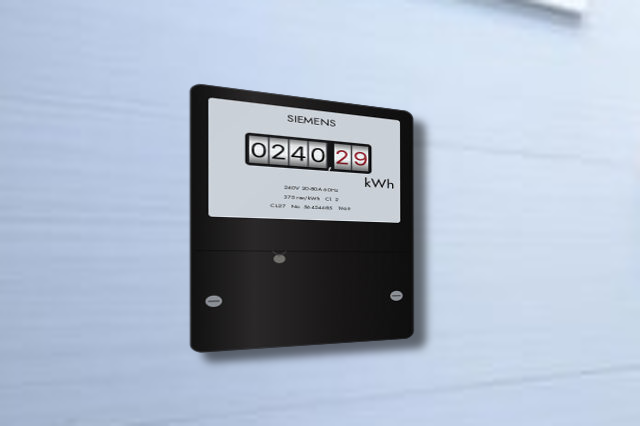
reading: 240.29kWh
